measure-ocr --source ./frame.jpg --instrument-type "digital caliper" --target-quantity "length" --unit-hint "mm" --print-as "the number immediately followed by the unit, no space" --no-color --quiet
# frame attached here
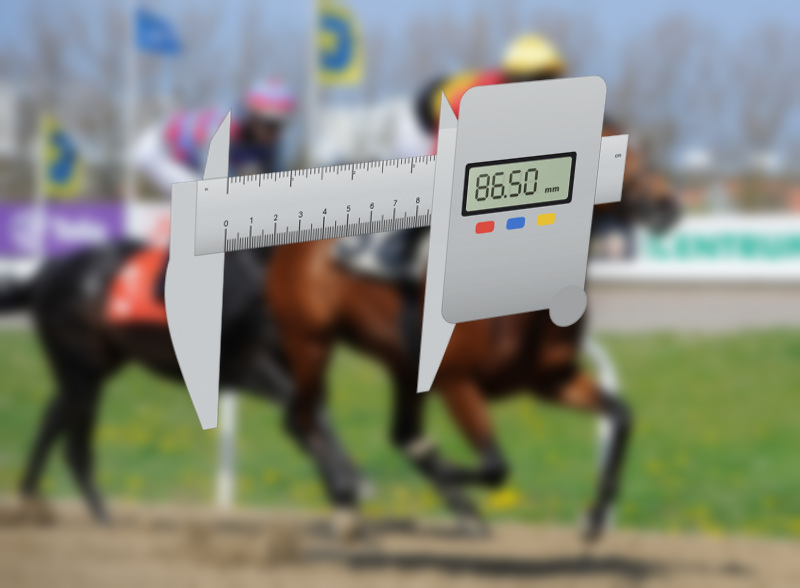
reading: 86.50mm
